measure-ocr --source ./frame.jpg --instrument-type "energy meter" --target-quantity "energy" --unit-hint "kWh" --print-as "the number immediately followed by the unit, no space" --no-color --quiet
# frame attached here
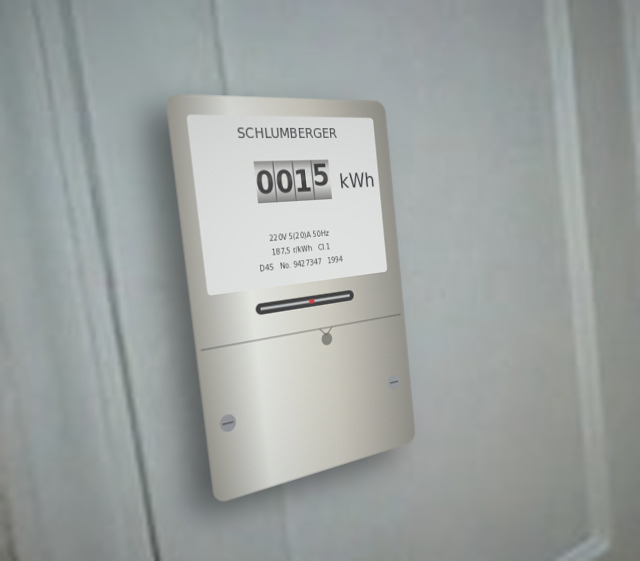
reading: 15kWh
